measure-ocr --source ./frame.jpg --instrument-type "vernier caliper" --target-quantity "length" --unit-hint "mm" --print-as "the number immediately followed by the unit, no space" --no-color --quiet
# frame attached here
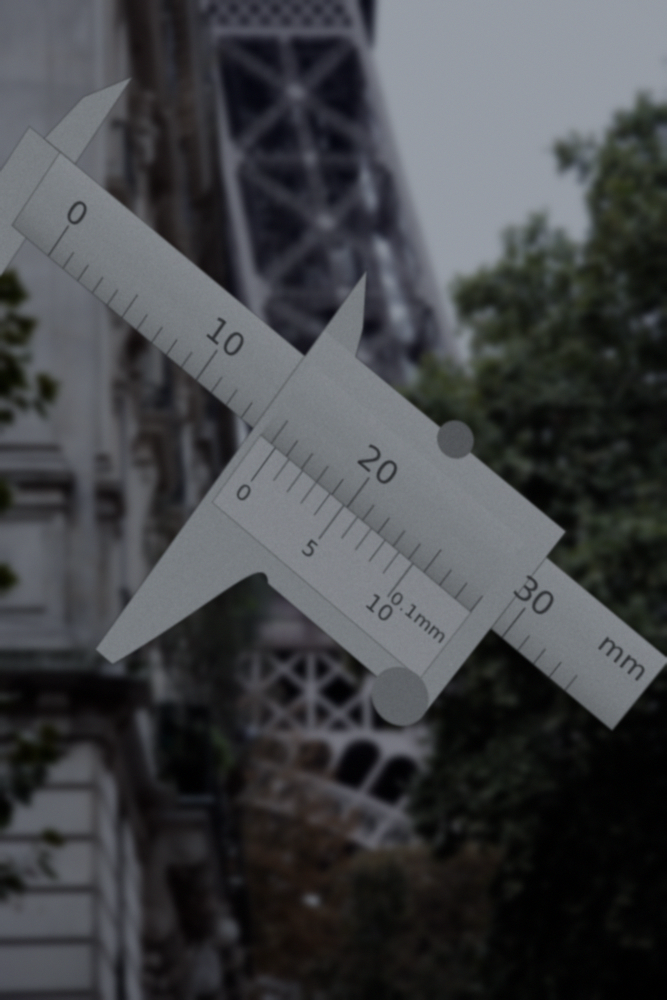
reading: 15.3mm
